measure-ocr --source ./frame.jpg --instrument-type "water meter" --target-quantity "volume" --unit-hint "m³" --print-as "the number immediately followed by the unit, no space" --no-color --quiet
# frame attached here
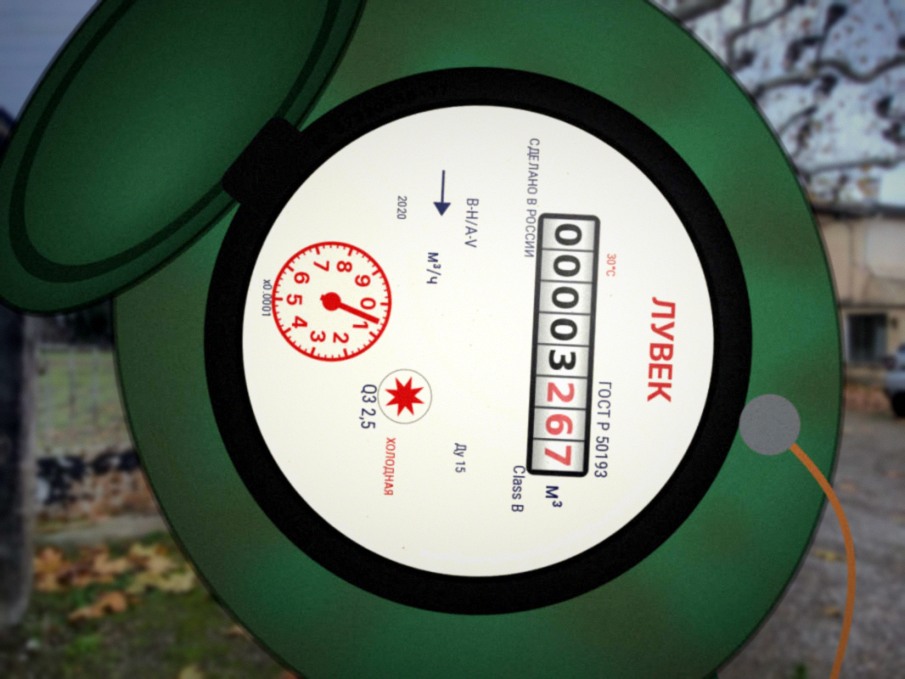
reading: 3.2670m³
